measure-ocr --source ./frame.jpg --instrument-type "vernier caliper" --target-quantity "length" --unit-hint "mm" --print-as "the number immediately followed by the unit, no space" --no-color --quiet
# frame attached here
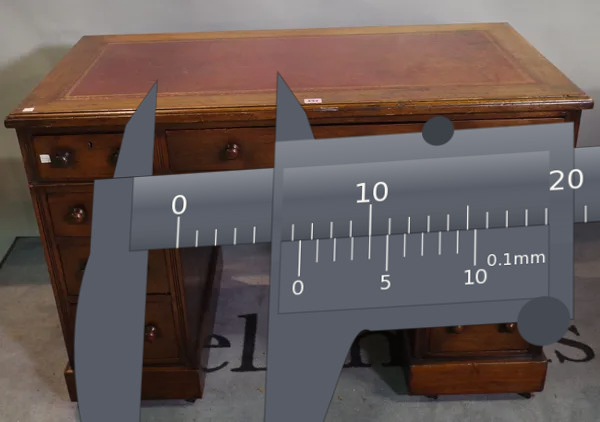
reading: 6.4mm
